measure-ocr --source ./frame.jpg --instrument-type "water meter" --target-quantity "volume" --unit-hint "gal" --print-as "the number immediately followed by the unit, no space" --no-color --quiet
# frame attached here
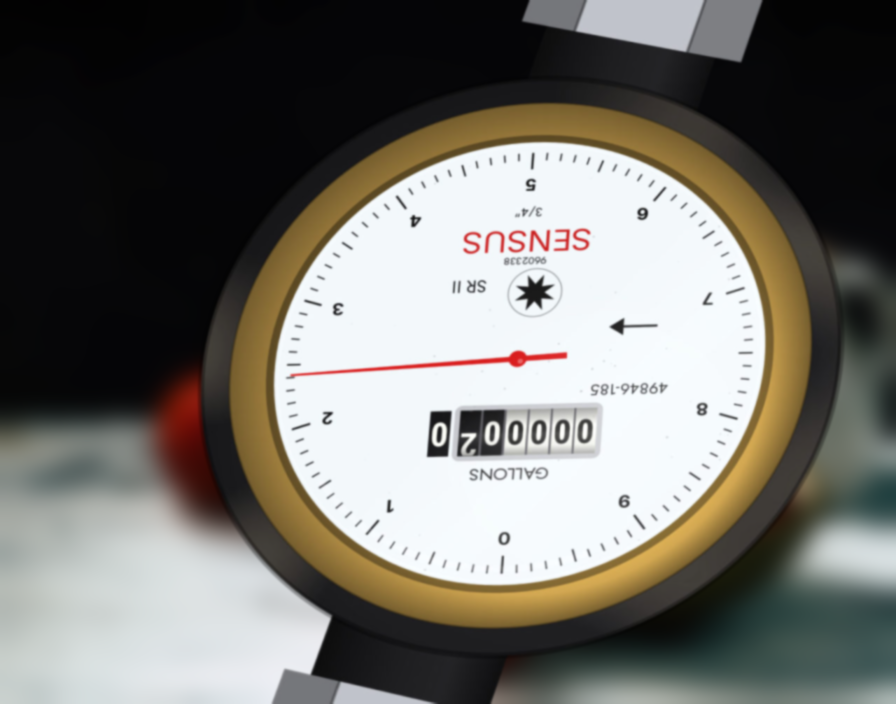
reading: 22.4gal
